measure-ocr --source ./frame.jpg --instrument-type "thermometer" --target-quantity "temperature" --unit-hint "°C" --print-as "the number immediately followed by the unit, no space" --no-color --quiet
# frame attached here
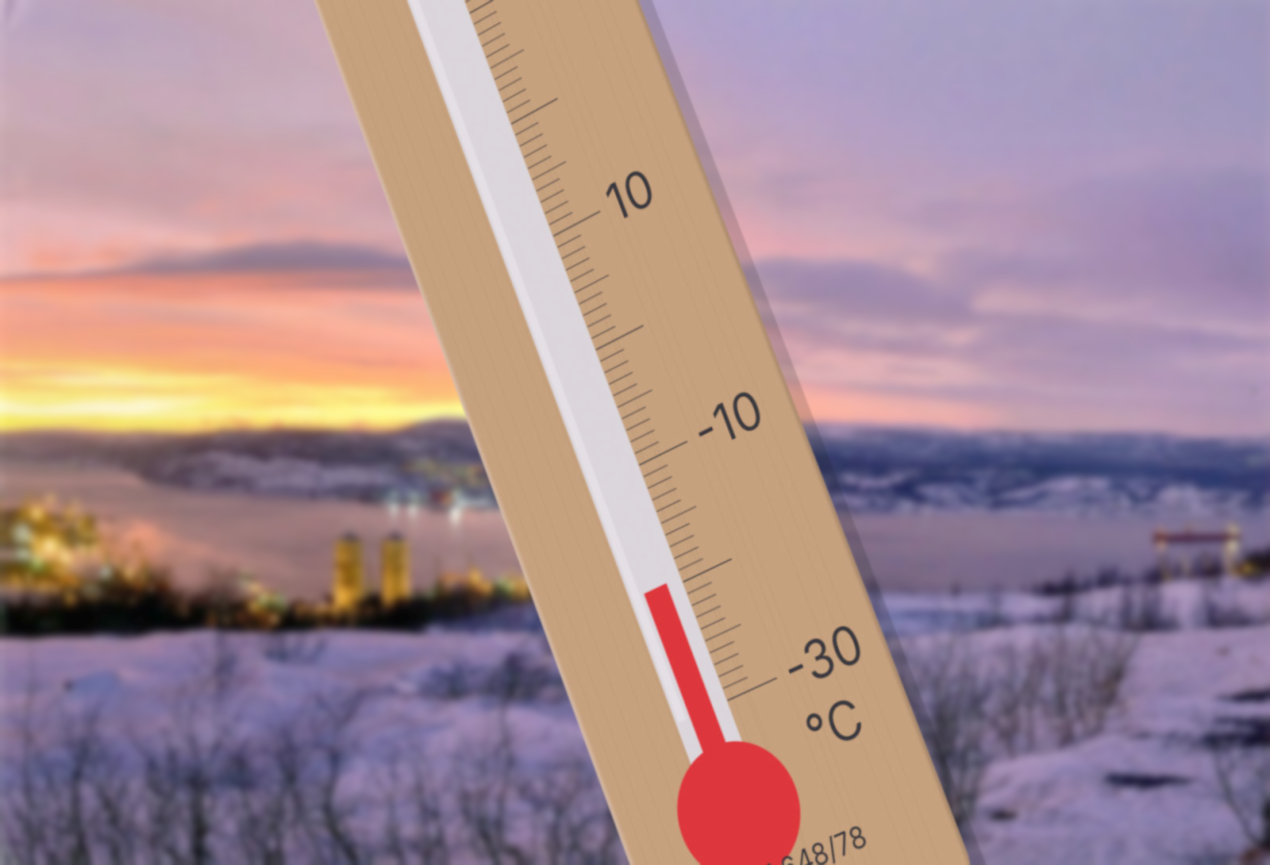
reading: -19.5°C
